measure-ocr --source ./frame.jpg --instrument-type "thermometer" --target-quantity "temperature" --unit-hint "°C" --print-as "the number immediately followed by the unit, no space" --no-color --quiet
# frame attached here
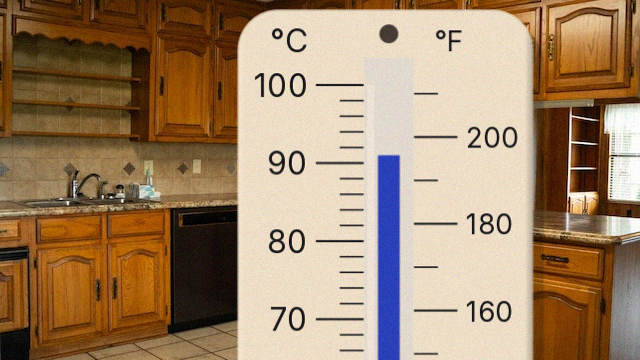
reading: 91°C
